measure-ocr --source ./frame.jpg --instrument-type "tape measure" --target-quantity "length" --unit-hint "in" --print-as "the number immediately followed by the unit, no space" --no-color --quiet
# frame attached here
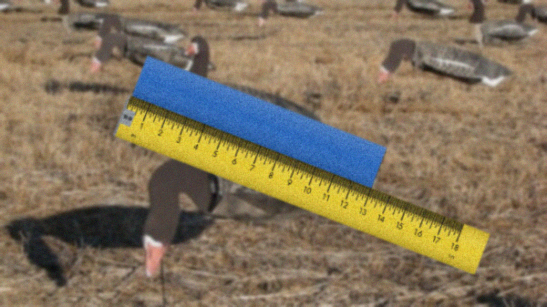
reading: 13in
